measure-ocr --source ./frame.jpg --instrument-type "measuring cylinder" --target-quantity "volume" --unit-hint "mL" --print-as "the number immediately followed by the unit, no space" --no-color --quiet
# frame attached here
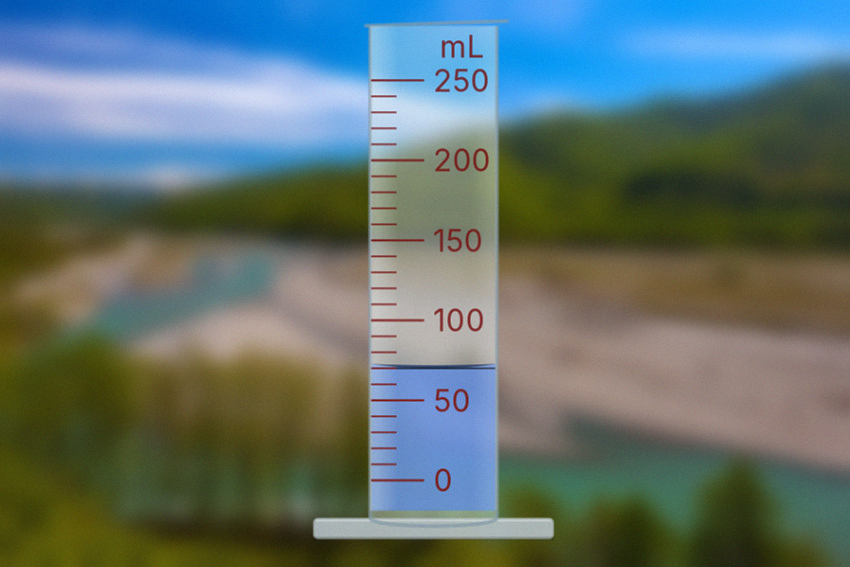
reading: 70mL
